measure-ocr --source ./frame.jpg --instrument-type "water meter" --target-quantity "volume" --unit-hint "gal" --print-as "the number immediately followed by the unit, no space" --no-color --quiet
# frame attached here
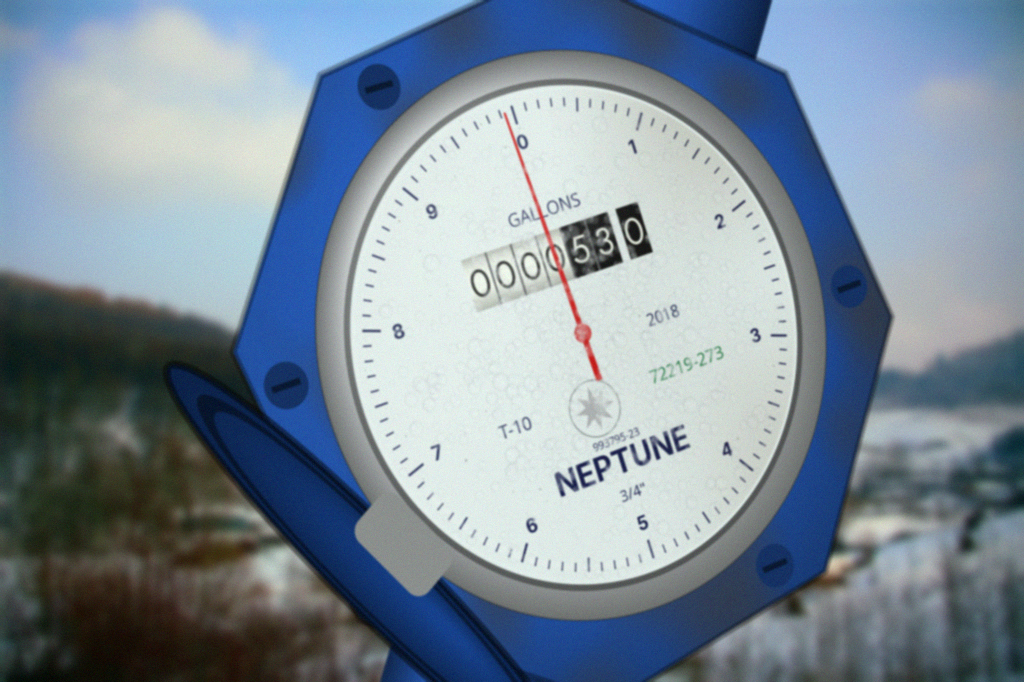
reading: 529.9gal
